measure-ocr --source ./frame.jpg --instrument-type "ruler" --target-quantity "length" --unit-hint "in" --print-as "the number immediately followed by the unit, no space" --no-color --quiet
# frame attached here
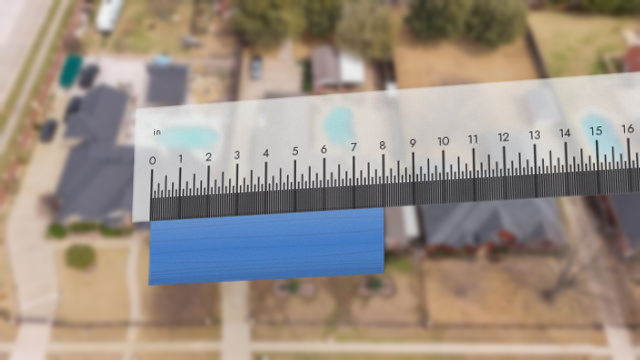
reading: 8in
